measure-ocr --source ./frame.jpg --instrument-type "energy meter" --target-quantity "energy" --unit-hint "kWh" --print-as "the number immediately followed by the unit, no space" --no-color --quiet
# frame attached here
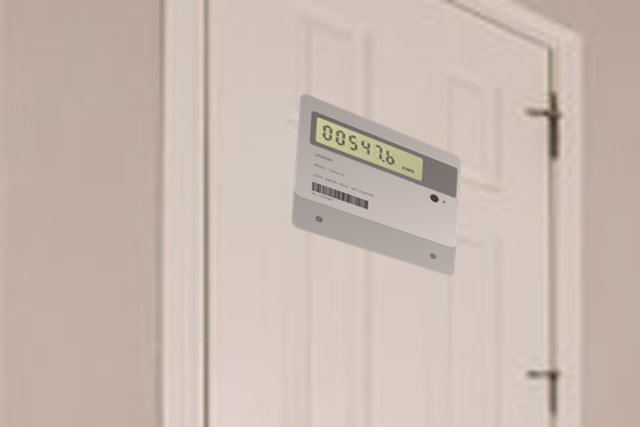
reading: 547.6kWh
